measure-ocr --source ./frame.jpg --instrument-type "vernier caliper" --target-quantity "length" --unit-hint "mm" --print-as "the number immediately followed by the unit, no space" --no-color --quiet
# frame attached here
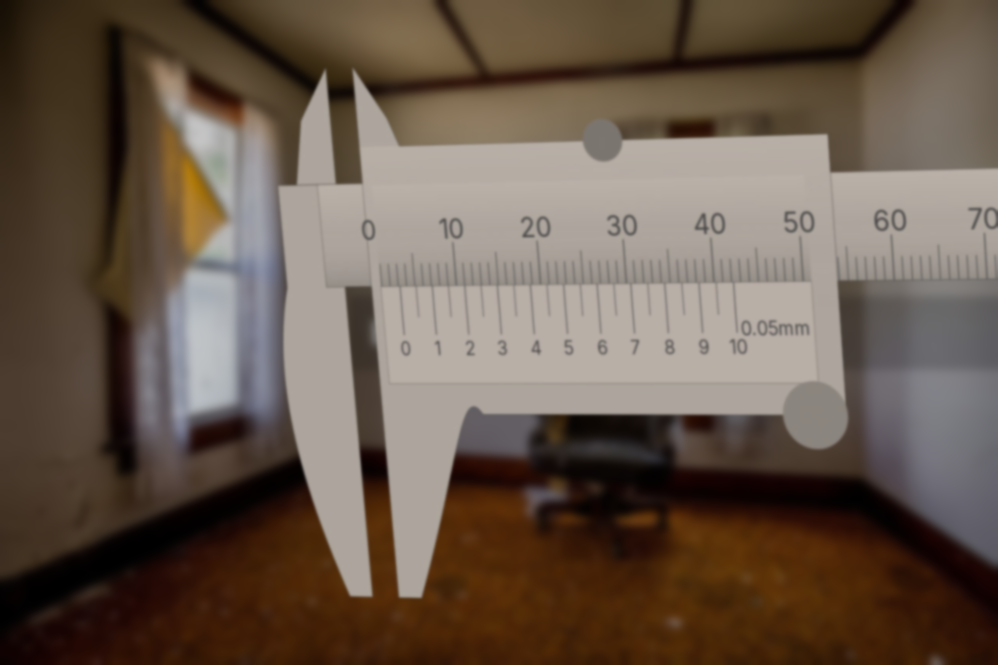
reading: 3.2mm
